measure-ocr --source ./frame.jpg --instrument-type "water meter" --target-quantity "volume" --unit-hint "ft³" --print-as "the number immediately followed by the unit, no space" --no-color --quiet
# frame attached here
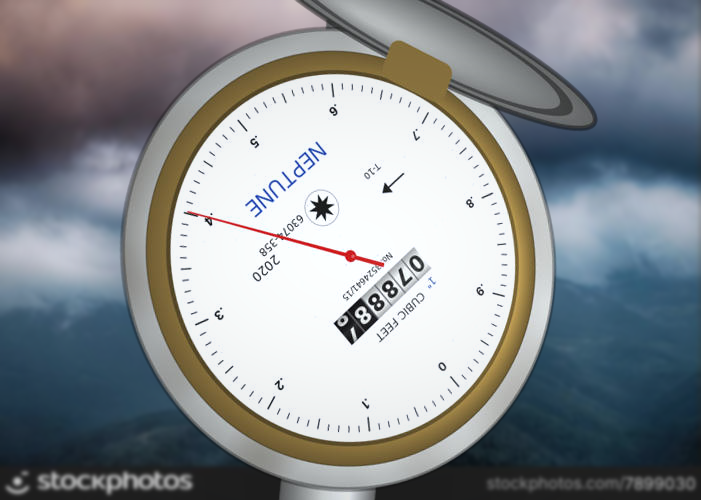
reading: 78887.40ft³
